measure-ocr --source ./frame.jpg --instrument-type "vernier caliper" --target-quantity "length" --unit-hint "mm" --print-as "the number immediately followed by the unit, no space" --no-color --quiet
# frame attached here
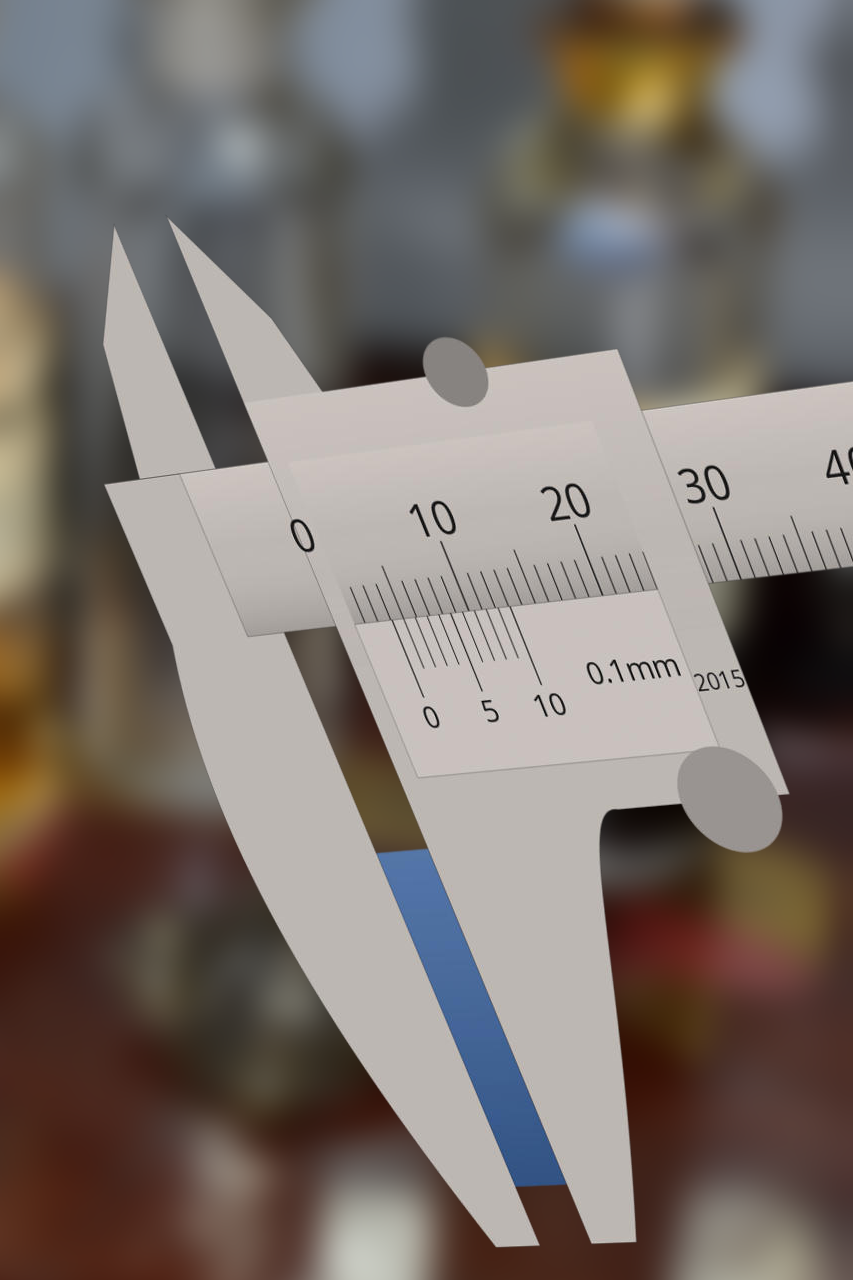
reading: 4.1mm
